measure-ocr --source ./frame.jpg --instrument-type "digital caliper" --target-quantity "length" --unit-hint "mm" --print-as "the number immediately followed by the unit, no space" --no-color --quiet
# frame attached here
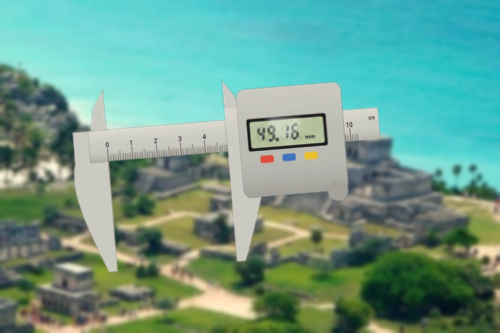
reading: 49.16mm
